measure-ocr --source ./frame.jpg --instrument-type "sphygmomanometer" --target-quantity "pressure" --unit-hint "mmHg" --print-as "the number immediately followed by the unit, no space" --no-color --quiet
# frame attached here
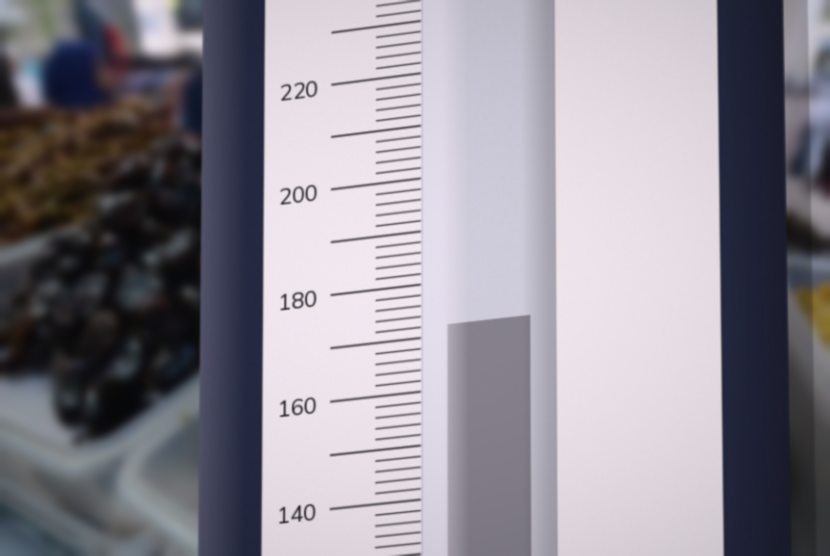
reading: 172mmHg
